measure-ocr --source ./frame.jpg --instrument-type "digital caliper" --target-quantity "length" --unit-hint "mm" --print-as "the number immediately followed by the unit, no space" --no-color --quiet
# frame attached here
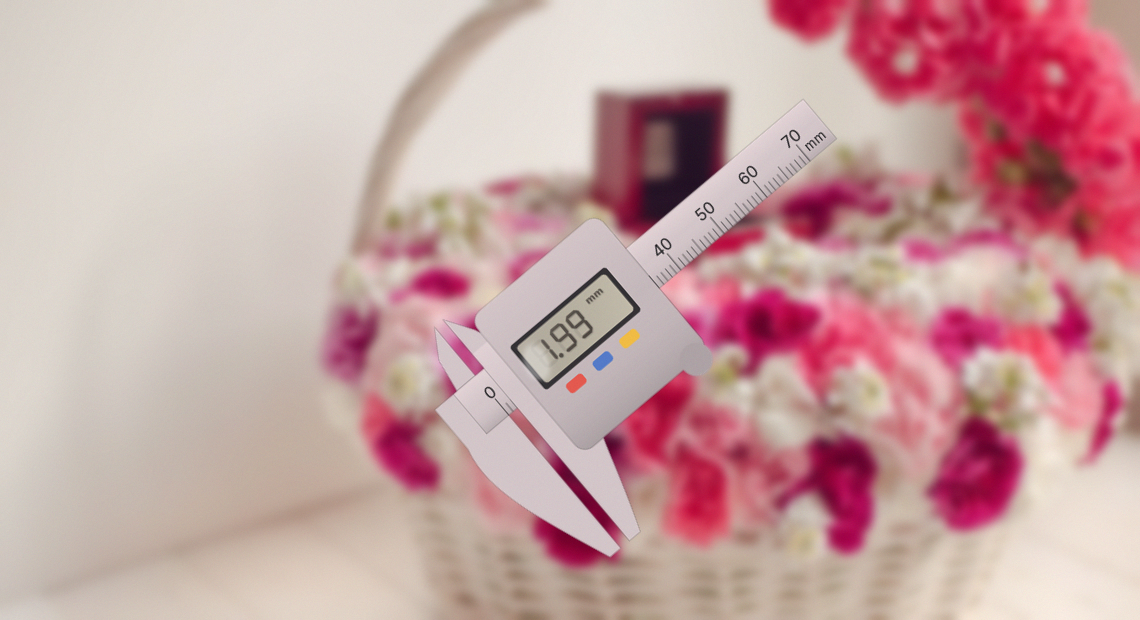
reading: 1.99mm
